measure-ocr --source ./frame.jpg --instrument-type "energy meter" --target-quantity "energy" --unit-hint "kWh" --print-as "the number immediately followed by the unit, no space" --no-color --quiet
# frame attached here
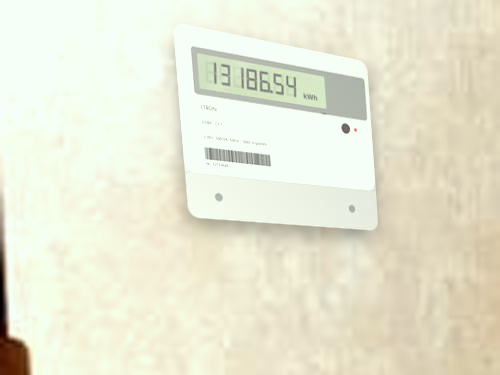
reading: 13186.54kWh
